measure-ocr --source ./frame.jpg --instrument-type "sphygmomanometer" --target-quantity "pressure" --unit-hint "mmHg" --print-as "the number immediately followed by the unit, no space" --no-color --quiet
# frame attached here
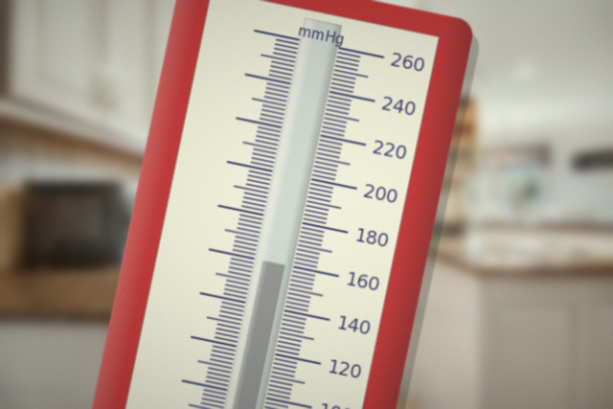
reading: 160mmHg
